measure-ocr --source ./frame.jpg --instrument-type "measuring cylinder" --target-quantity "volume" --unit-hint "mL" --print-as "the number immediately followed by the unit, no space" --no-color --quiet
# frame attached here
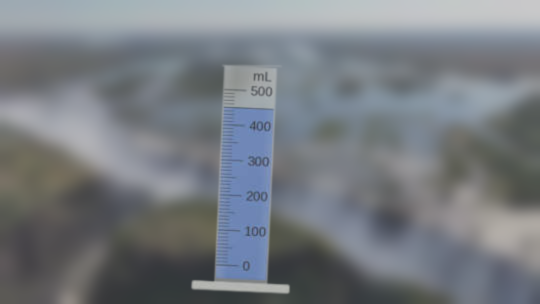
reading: 450mL
